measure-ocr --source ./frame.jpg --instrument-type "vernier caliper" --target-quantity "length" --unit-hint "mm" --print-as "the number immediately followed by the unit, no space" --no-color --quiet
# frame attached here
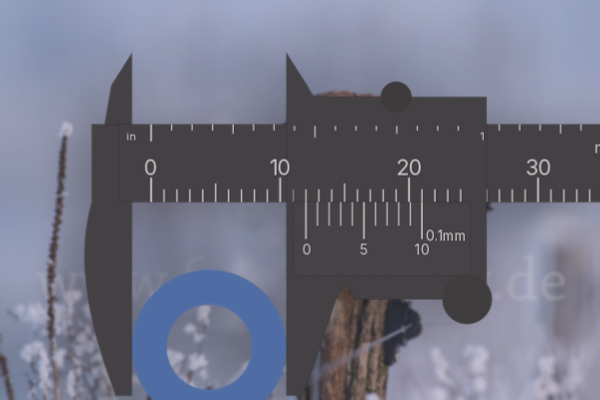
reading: 12.0mm
